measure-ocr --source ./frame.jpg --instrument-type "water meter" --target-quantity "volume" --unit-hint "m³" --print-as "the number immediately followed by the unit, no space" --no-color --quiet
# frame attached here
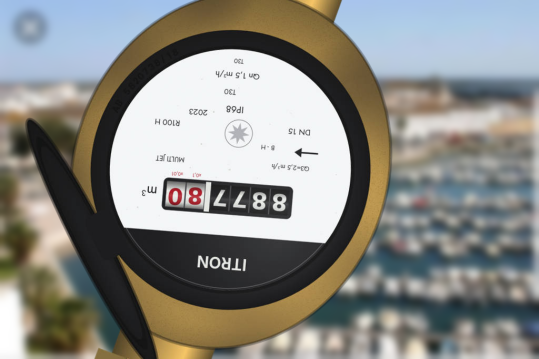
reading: 8877.80m³
